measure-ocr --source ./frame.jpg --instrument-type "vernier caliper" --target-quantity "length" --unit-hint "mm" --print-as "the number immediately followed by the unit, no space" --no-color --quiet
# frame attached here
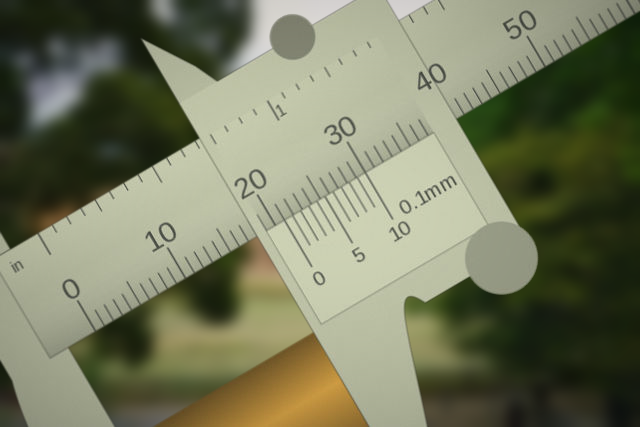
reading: 21.0mm
